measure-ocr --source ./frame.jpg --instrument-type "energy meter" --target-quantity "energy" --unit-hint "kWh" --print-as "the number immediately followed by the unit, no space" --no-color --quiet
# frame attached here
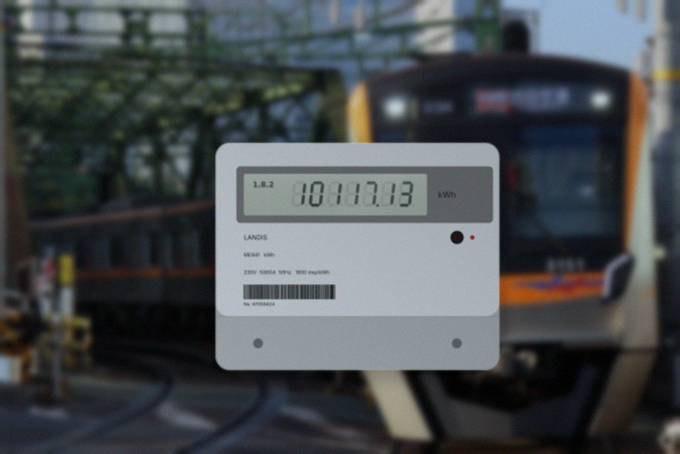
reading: 10117.13kWh
